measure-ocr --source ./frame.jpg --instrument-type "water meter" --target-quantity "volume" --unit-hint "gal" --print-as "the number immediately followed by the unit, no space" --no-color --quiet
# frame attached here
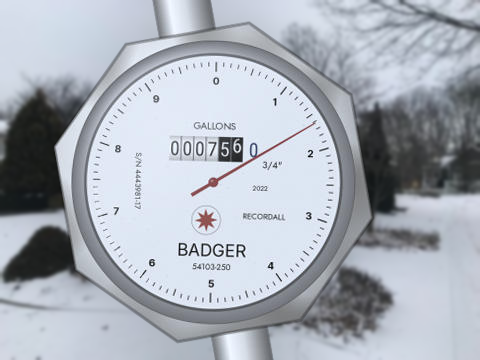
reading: 7561.6gal
